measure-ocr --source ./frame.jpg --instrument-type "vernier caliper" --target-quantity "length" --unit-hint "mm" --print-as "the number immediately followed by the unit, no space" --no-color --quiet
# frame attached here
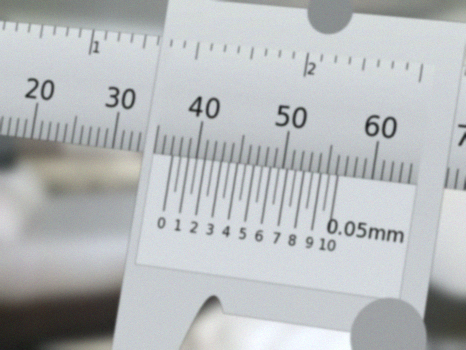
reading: 37.2mm
